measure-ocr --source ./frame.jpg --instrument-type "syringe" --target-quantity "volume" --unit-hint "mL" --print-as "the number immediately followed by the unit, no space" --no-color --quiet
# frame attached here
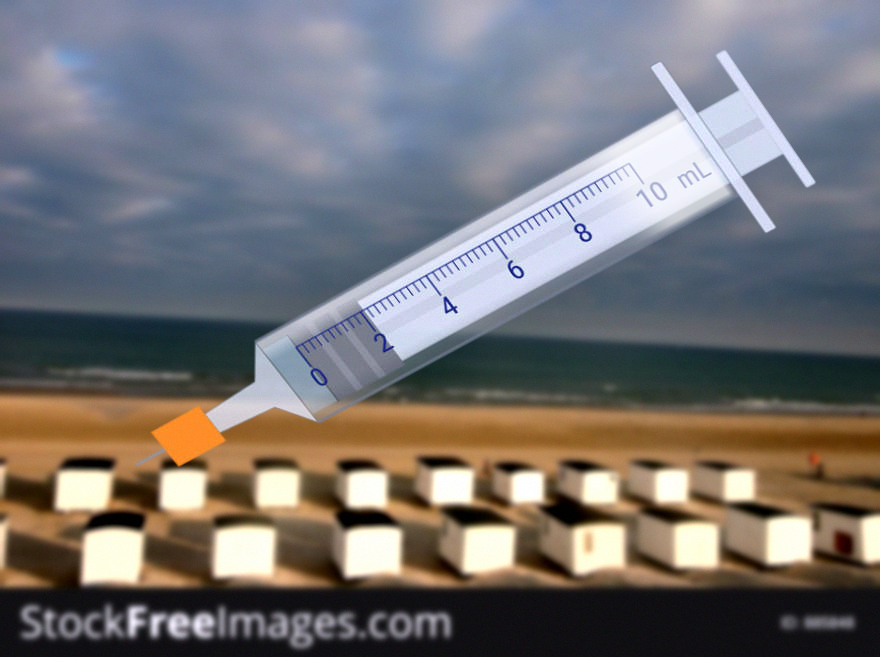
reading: 0mL
